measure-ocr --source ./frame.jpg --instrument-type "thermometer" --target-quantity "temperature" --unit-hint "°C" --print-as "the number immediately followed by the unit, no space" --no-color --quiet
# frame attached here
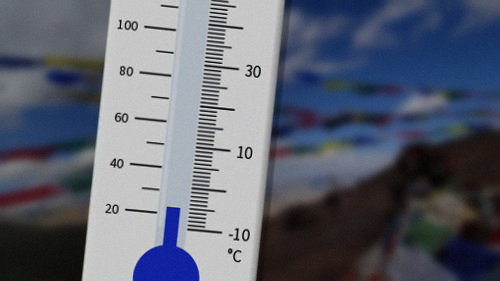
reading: -5°C
